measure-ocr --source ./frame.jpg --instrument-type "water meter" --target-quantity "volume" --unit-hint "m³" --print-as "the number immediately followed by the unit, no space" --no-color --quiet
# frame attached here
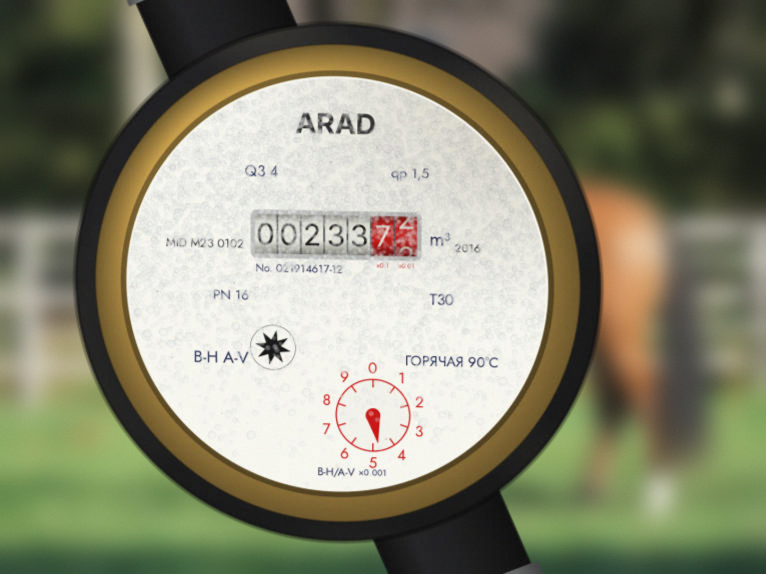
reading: 233.724m³
